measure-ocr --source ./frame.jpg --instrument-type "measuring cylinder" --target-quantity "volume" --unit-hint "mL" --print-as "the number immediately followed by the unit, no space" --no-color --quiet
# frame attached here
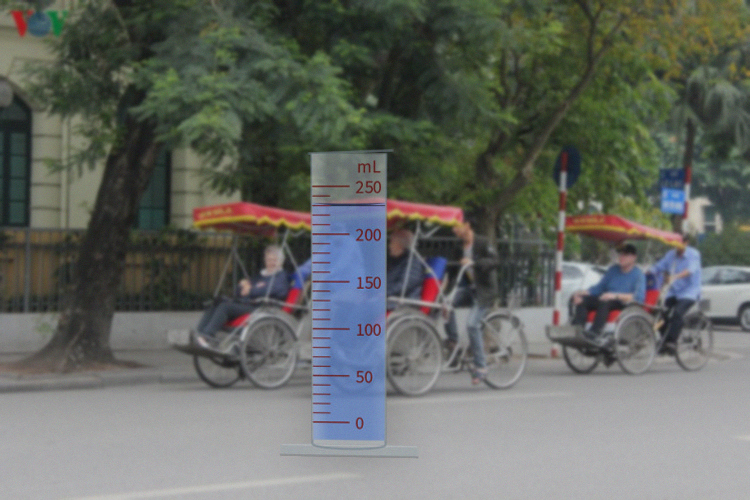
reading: 230mL
